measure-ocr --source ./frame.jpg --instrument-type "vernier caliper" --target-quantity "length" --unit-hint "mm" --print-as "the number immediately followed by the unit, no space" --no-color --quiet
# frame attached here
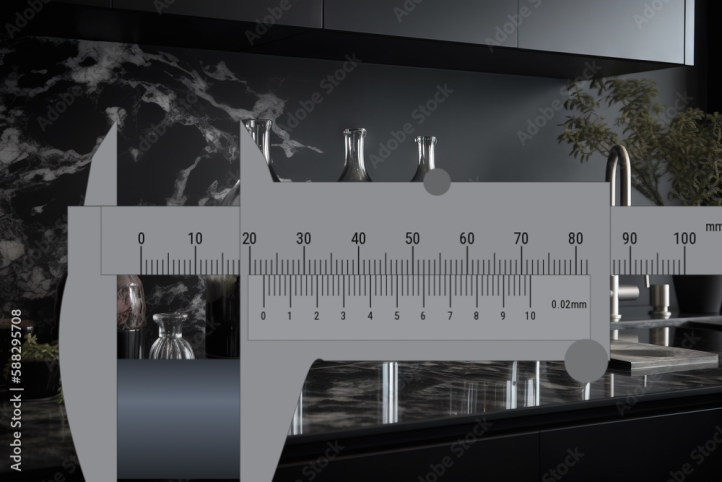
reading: 22.6mm
